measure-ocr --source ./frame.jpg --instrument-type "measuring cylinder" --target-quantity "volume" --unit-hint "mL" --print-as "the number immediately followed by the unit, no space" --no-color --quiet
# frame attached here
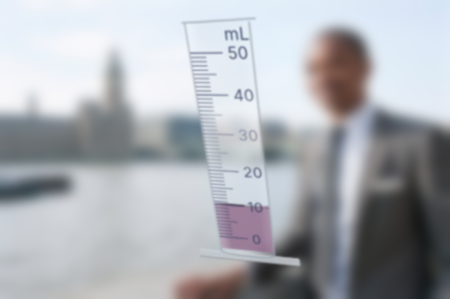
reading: 10mL
